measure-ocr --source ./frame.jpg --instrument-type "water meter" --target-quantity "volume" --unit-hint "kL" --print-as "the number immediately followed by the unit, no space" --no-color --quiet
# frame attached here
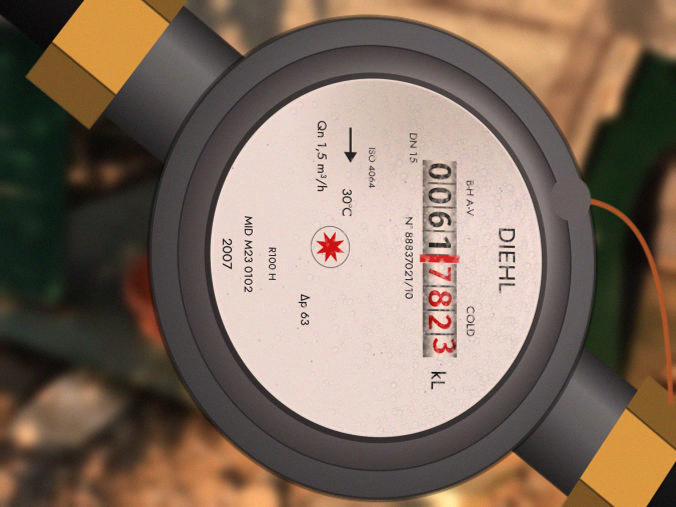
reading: 61.7823kL
